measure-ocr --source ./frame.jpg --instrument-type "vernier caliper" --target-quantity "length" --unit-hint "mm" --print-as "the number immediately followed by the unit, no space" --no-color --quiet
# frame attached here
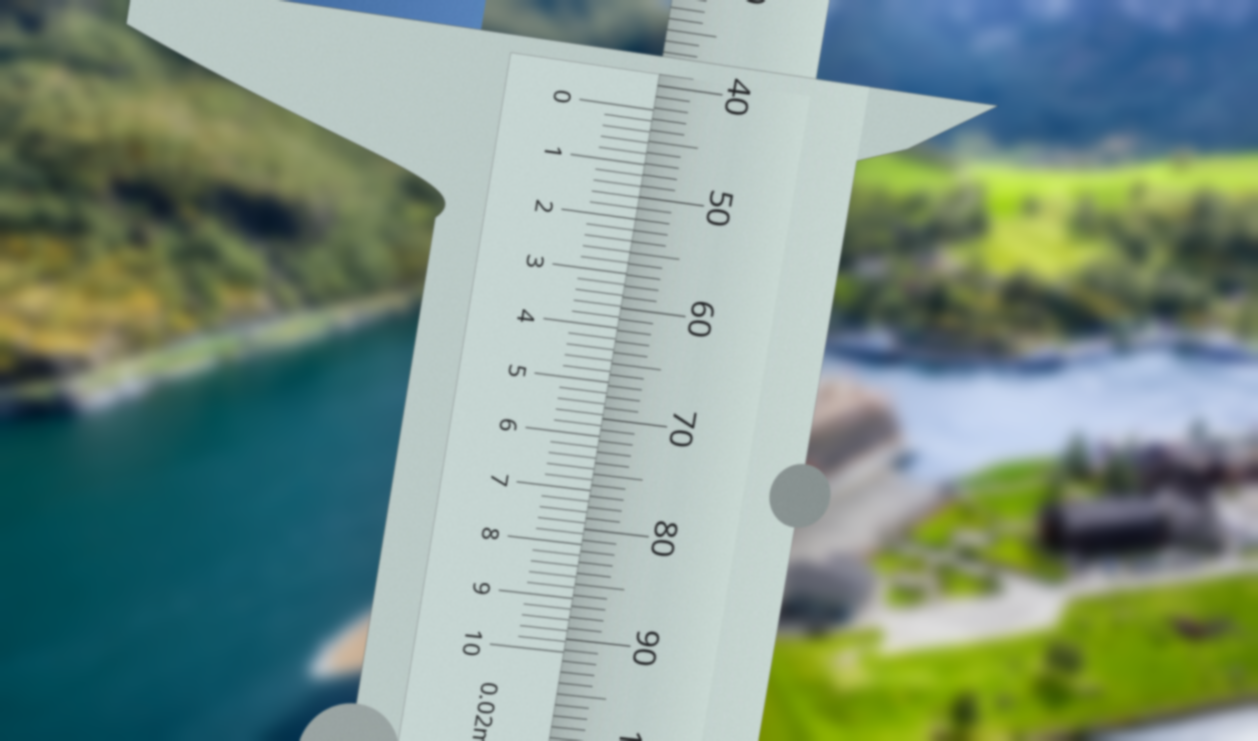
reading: 42.2mm
